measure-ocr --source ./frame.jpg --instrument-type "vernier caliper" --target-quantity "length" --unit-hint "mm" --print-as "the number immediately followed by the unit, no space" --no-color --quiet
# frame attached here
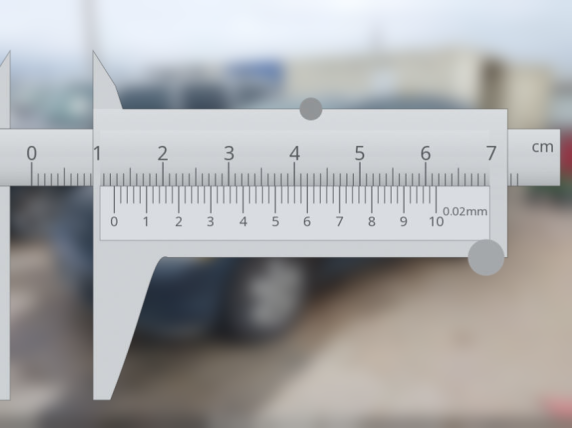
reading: 12.6mm
